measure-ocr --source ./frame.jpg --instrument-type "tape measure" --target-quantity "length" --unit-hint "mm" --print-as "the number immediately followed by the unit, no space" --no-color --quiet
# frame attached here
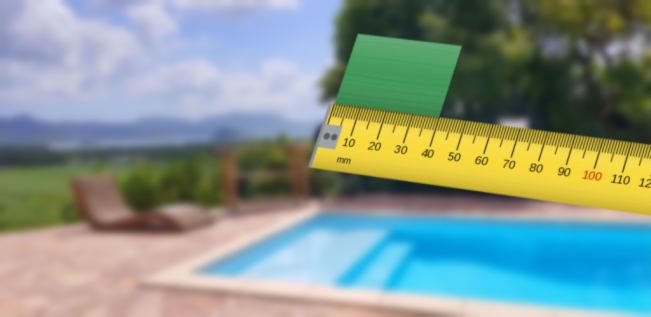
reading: 40mm
